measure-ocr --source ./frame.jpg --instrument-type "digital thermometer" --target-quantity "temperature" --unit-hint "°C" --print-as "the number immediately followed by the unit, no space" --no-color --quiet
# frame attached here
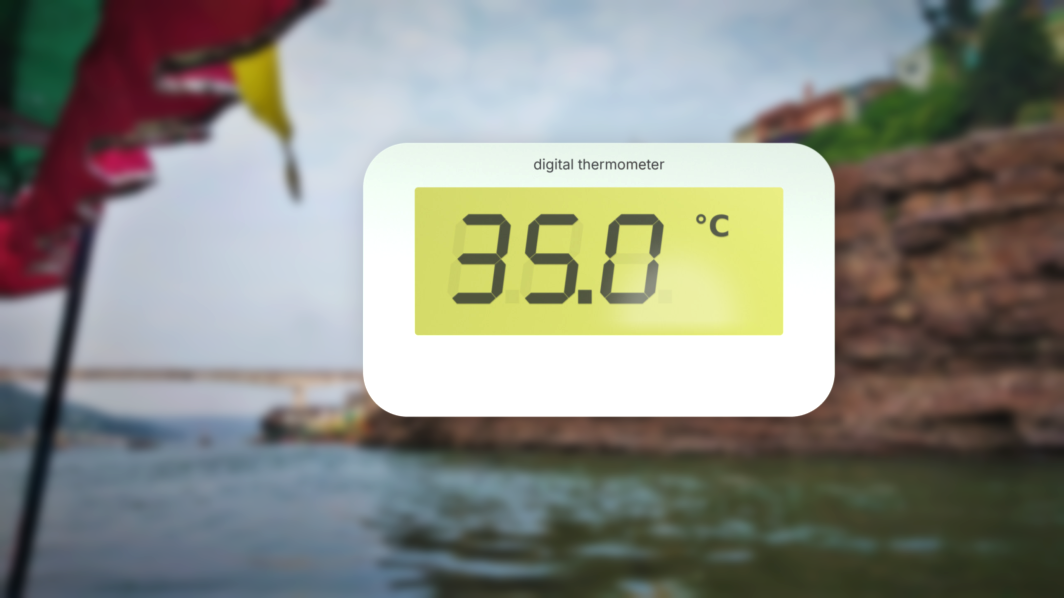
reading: 35.0°C
